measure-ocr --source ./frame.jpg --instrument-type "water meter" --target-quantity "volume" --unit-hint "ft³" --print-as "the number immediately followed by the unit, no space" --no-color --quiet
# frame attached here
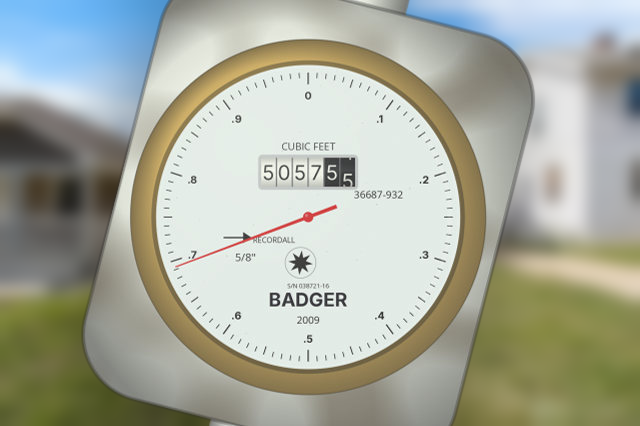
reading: 505754.69ft³
